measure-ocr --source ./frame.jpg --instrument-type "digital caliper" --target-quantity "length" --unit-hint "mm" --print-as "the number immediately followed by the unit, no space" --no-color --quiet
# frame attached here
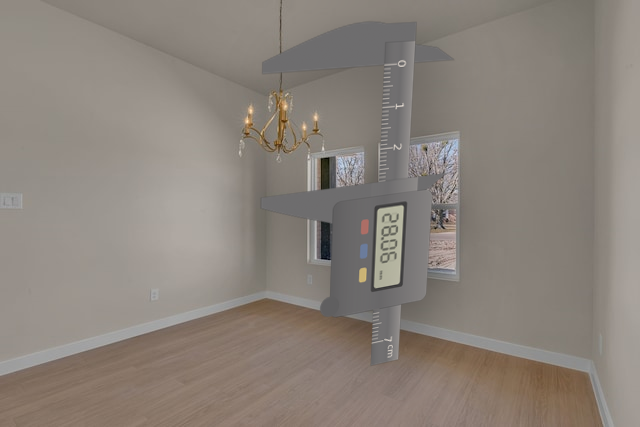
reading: 28.06mm
